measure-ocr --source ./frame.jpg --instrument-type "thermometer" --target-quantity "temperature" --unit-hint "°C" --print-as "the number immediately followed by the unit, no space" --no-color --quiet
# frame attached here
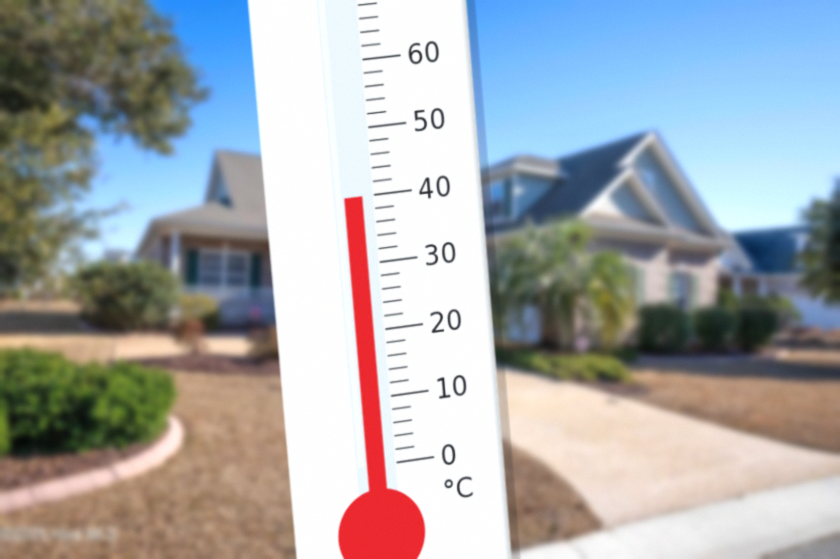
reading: 40°C
